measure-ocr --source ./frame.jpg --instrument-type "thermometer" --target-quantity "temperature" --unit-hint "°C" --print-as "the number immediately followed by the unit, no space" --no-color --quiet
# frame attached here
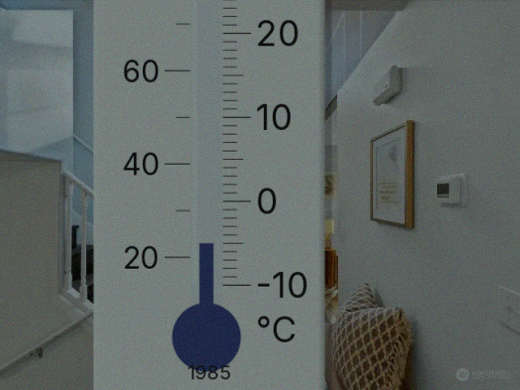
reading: -5°C
